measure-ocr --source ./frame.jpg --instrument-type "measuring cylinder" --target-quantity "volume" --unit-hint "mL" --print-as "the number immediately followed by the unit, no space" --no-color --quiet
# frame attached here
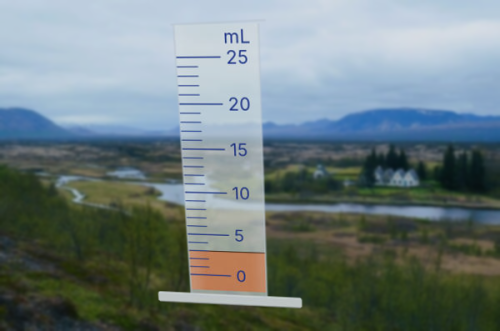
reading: 3mL
